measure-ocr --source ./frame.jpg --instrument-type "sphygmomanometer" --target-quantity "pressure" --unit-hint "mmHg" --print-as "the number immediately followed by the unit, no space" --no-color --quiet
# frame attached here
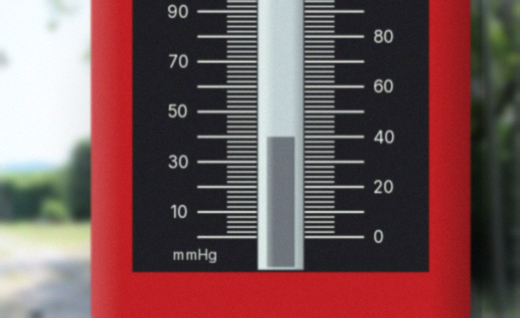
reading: 40mmHg
